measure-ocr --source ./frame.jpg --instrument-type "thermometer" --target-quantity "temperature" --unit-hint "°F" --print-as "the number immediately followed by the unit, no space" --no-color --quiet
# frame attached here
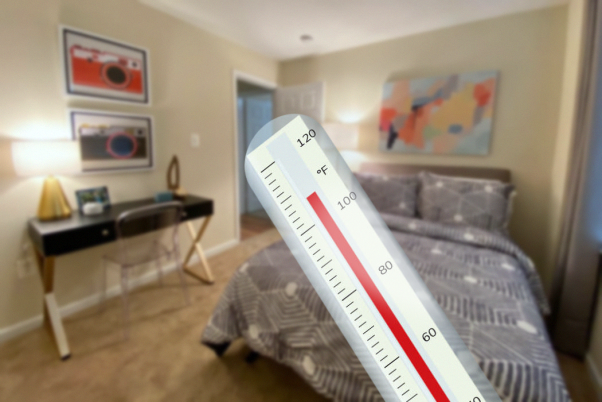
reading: 107°F
